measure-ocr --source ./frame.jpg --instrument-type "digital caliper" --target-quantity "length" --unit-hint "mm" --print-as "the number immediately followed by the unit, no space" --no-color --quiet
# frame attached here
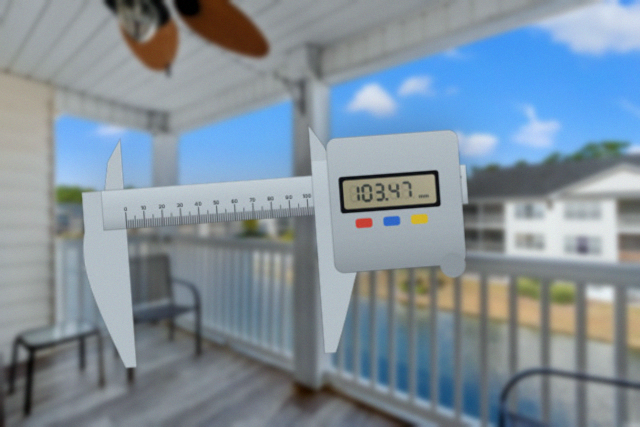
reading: 103.47mm
